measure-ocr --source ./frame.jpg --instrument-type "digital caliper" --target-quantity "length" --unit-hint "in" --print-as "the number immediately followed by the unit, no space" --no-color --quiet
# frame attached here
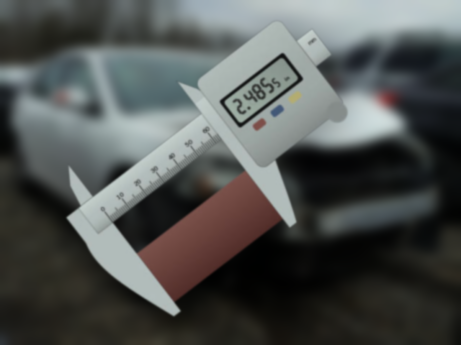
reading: 2.4855in
